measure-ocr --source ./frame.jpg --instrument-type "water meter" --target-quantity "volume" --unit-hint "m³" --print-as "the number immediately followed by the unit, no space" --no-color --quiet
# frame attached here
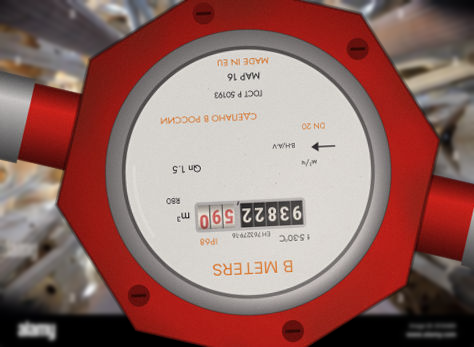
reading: 93822.590m³
